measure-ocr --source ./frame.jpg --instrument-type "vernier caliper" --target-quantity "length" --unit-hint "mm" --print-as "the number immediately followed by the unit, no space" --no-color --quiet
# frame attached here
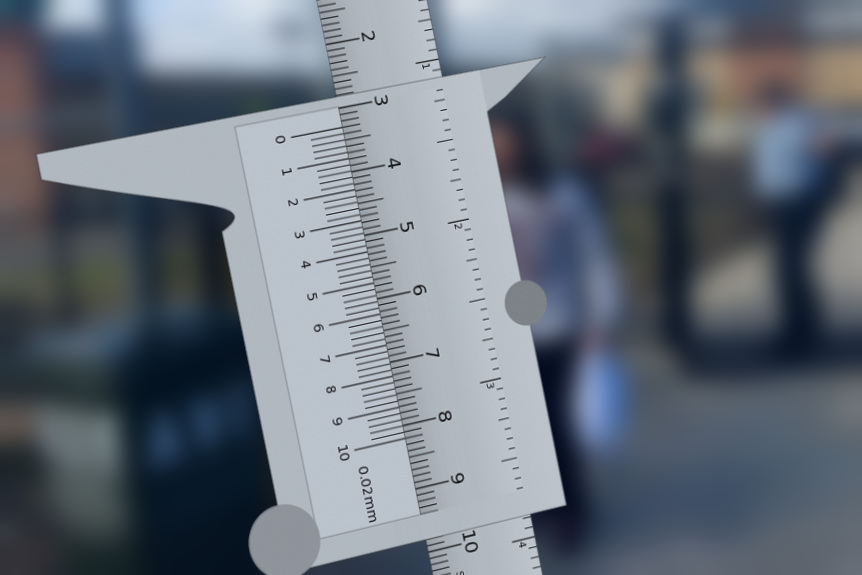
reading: 33.0mm
